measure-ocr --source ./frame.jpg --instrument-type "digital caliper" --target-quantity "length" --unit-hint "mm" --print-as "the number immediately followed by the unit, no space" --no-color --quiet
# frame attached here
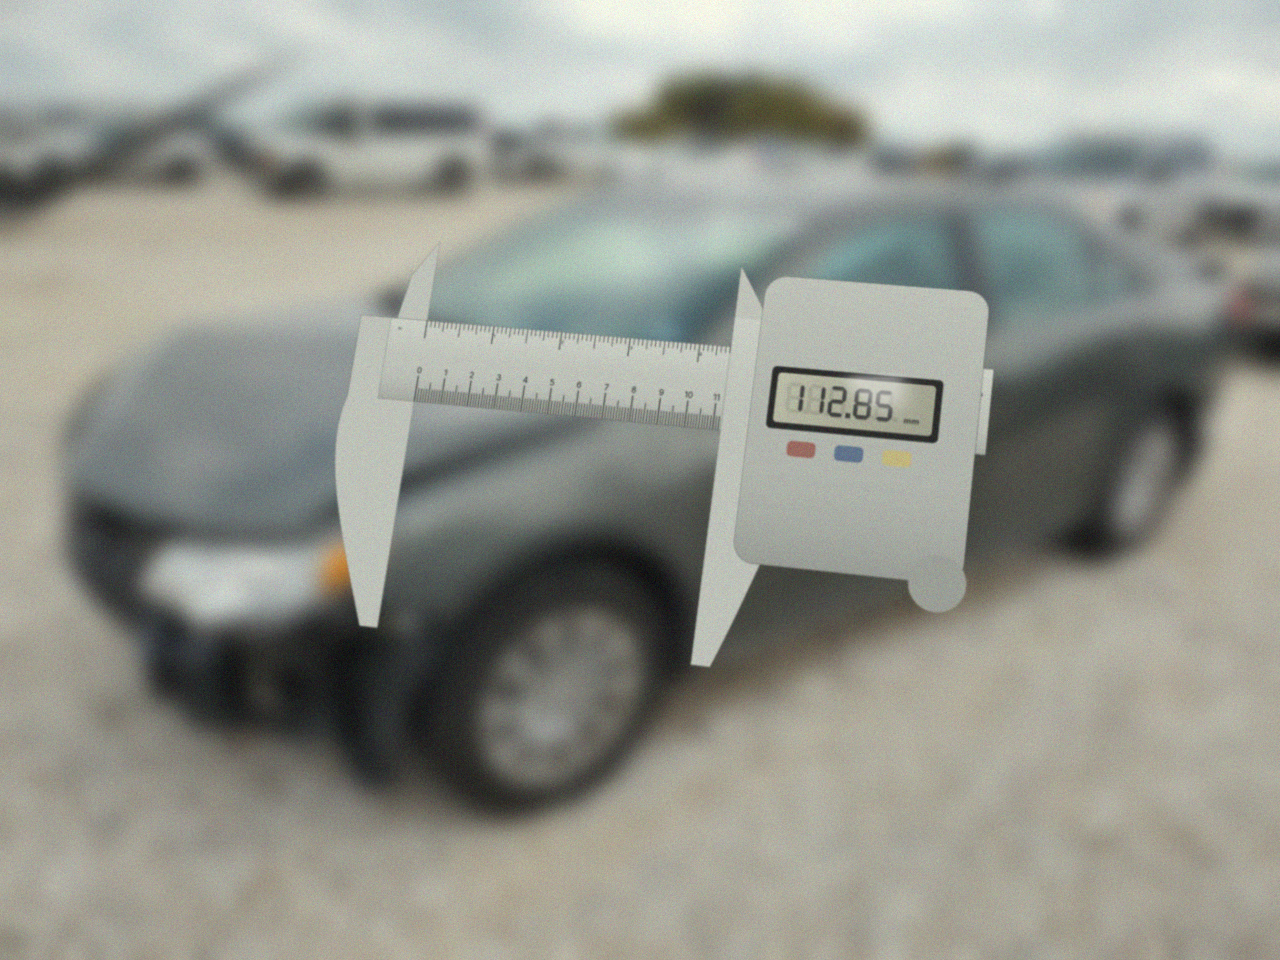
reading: 112.85mm
